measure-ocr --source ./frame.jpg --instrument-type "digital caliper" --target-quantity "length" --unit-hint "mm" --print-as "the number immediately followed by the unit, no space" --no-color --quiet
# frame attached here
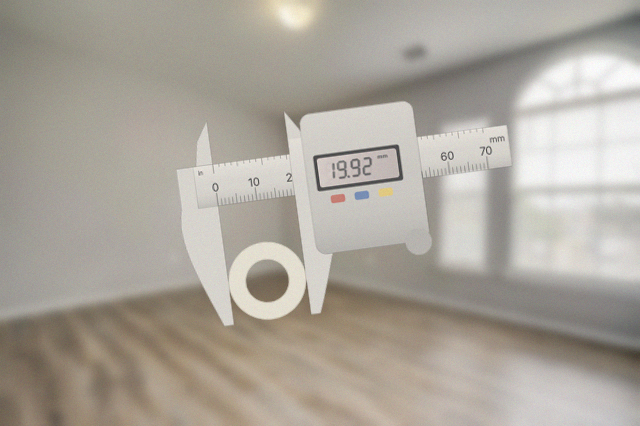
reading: 19.92mm
